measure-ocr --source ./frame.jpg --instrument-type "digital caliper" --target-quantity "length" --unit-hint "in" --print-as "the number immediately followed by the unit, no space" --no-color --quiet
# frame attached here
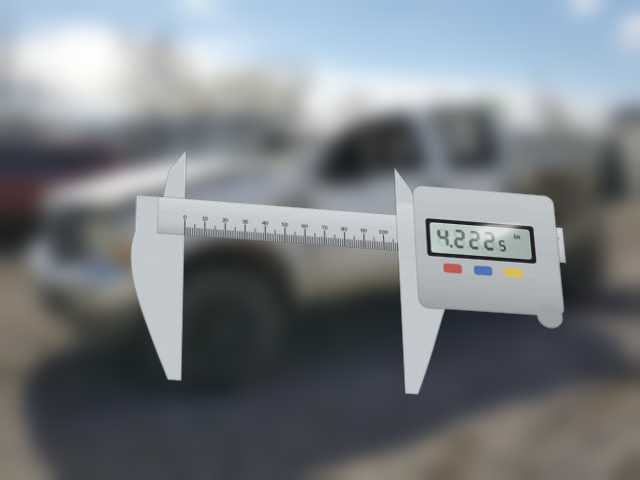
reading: 4.2225in
